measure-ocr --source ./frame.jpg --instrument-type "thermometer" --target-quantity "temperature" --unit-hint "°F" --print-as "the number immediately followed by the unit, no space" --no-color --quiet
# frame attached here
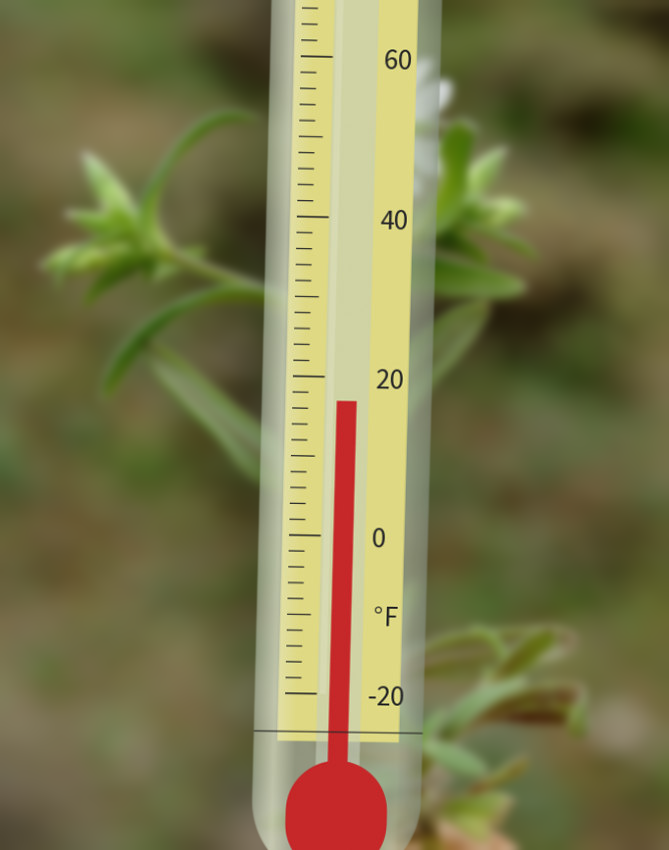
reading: 17°F
